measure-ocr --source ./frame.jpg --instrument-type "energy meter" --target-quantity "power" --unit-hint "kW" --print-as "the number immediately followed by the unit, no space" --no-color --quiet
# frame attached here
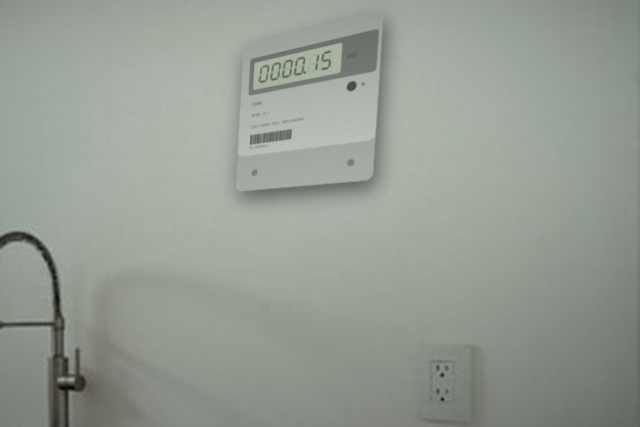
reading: 0.15kW
